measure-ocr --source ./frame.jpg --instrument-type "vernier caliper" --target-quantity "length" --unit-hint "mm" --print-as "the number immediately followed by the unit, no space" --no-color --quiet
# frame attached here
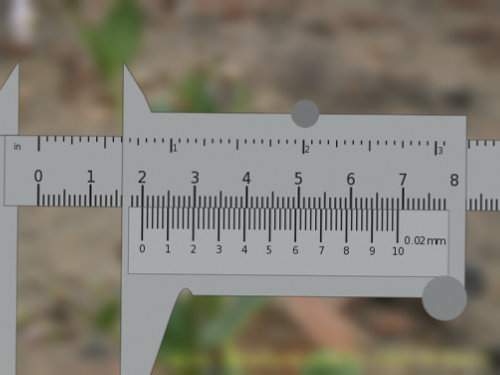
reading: 20.0mm
